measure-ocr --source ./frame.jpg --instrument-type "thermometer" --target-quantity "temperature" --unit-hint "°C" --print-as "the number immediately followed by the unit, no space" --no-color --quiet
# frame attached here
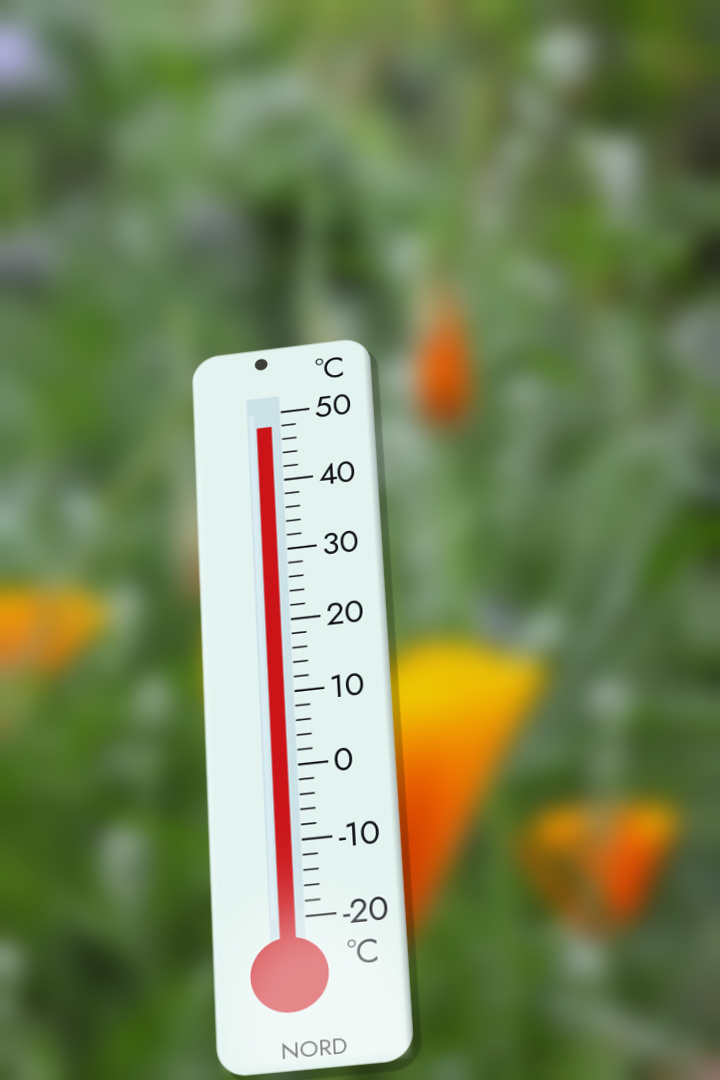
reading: 48°C
